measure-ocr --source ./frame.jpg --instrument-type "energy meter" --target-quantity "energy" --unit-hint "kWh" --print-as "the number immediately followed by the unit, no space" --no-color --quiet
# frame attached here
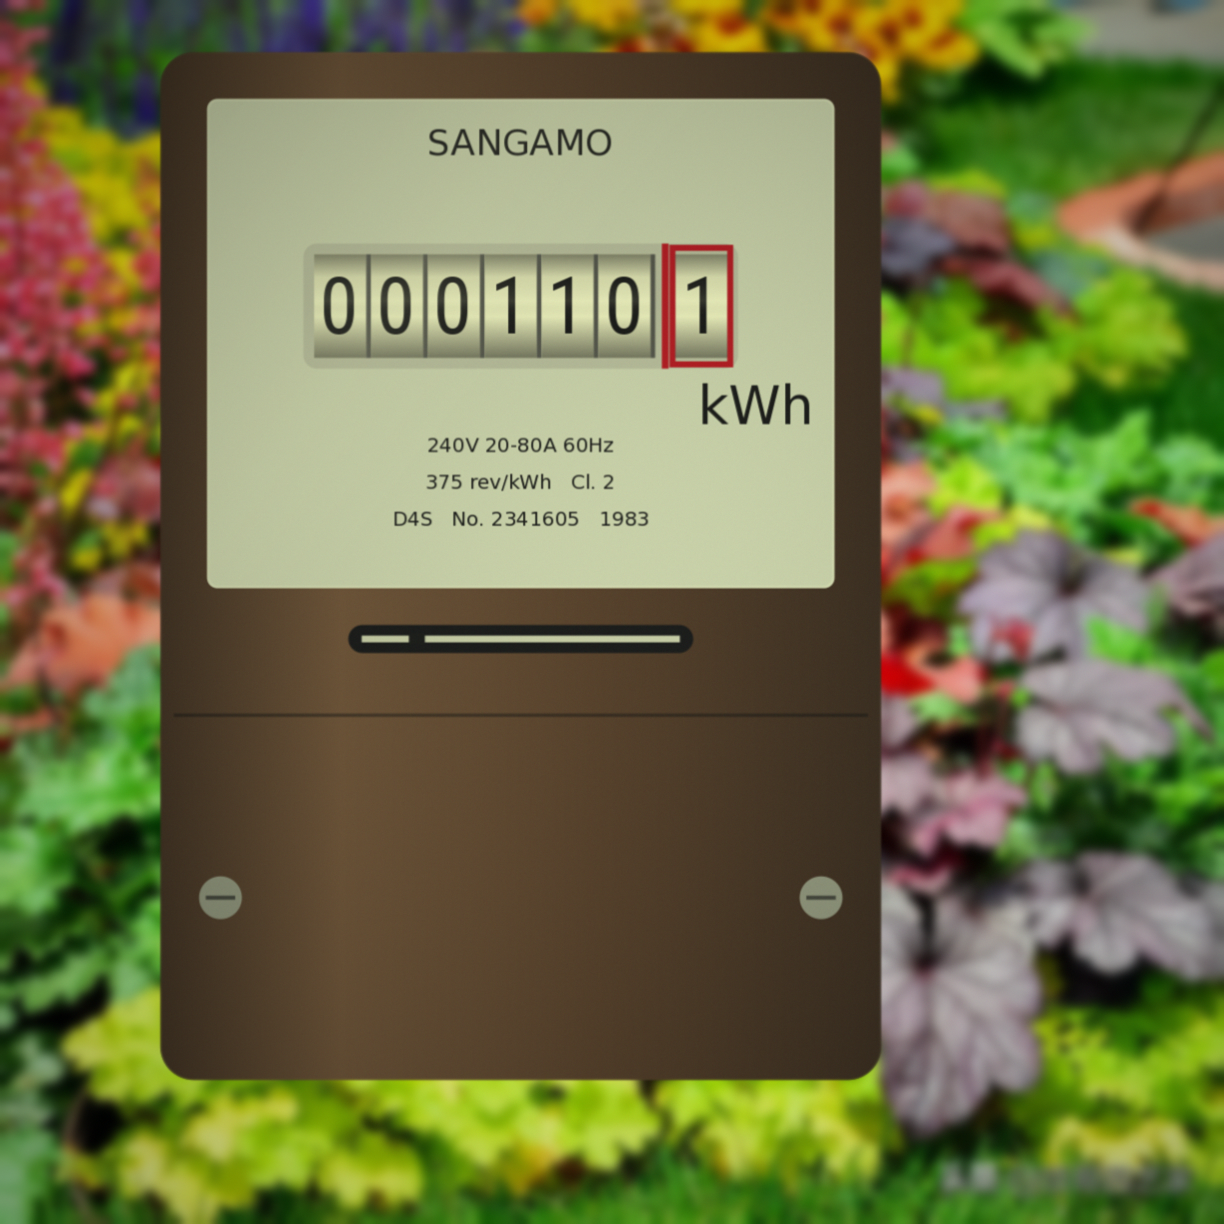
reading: 110.1kWh
